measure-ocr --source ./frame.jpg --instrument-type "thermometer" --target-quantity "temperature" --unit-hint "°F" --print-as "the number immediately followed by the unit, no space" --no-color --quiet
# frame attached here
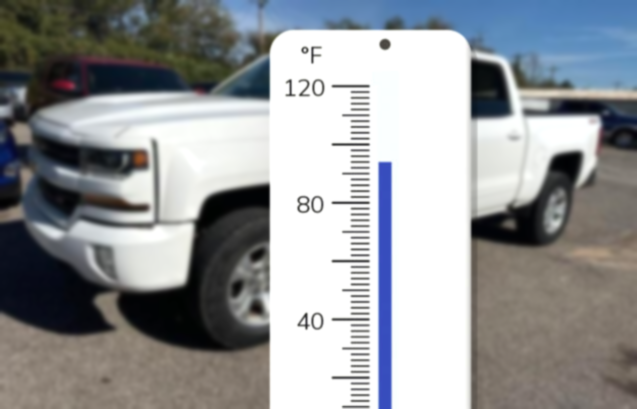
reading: 94°F
